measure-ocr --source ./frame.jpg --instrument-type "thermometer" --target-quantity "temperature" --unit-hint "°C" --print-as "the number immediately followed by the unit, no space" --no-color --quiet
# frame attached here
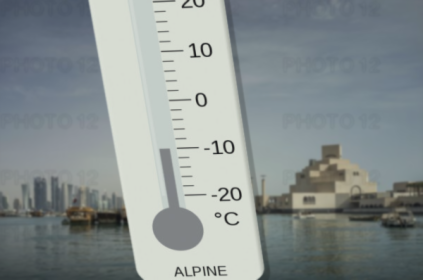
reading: -10°C
